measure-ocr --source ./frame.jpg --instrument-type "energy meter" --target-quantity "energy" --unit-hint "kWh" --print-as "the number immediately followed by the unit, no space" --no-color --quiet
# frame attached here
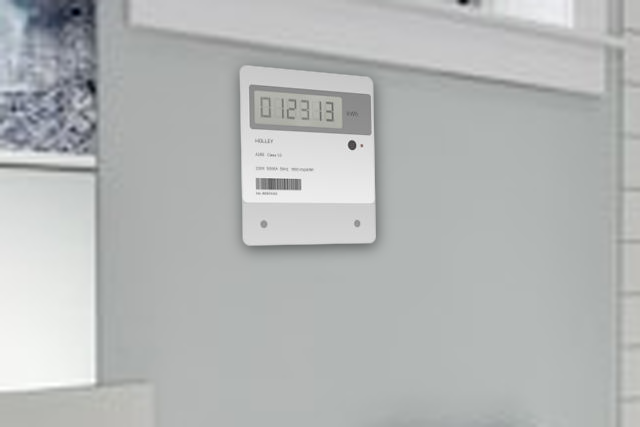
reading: 12313kWh
